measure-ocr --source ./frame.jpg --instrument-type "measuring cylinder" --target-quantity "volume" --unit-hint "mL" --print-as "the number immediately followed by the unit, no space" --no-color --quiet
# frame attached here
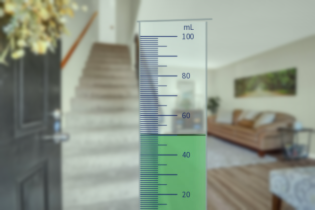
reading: 50mL
